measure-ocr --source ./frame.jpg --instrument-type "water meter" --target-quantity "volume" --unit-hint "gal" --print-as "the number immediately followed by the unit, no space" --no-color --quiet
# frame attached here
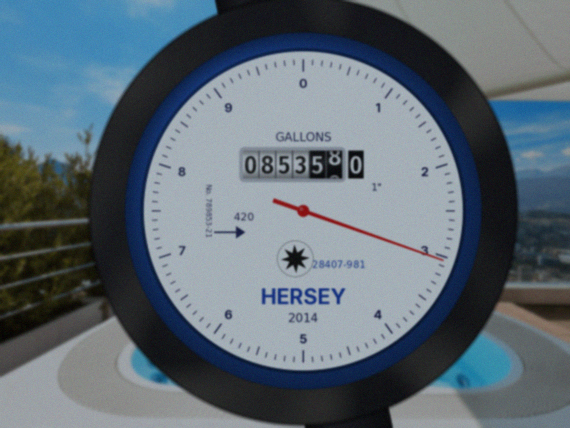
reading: 853583.0gal
